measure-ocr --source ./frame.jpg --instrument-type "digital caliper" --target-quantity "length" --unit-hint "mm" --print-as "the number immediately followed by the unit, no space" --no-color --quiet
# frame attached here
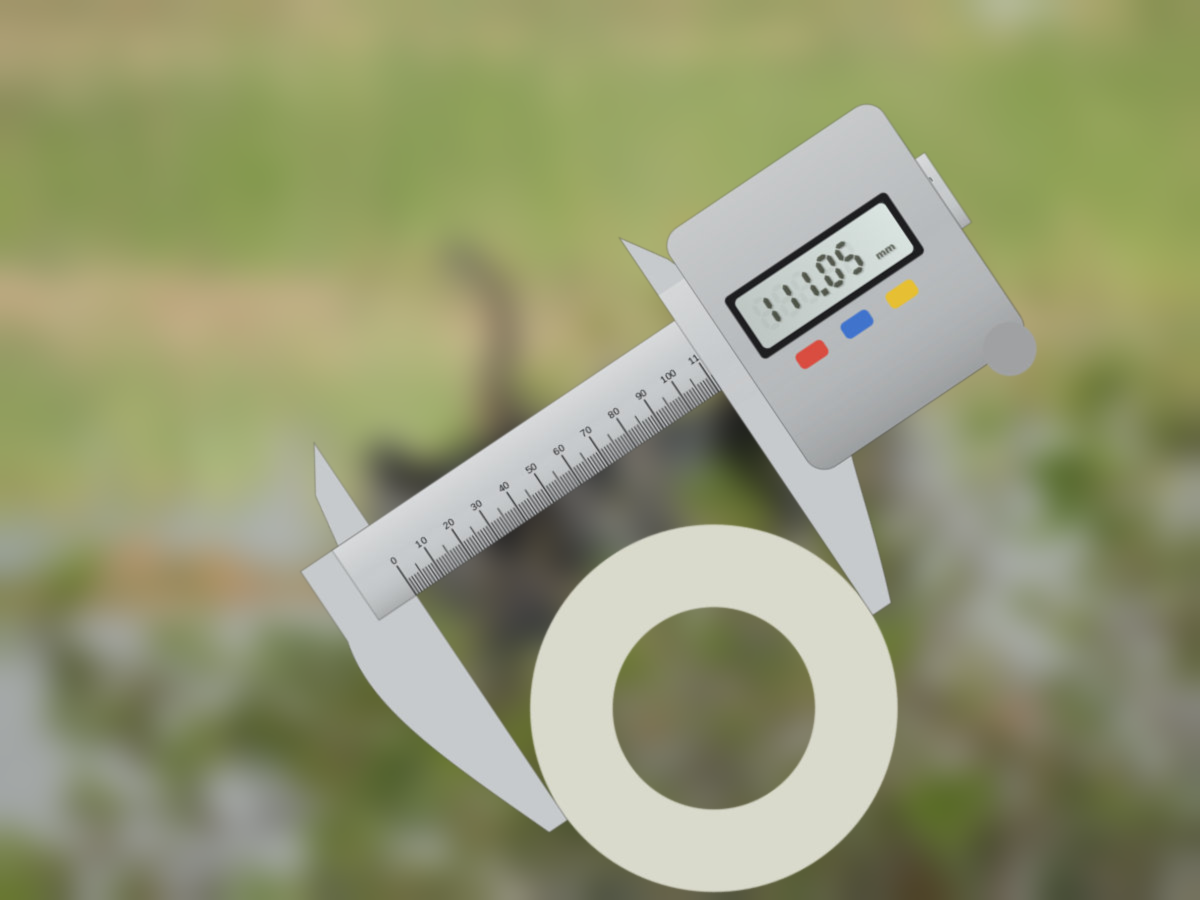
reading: 111.05mm
